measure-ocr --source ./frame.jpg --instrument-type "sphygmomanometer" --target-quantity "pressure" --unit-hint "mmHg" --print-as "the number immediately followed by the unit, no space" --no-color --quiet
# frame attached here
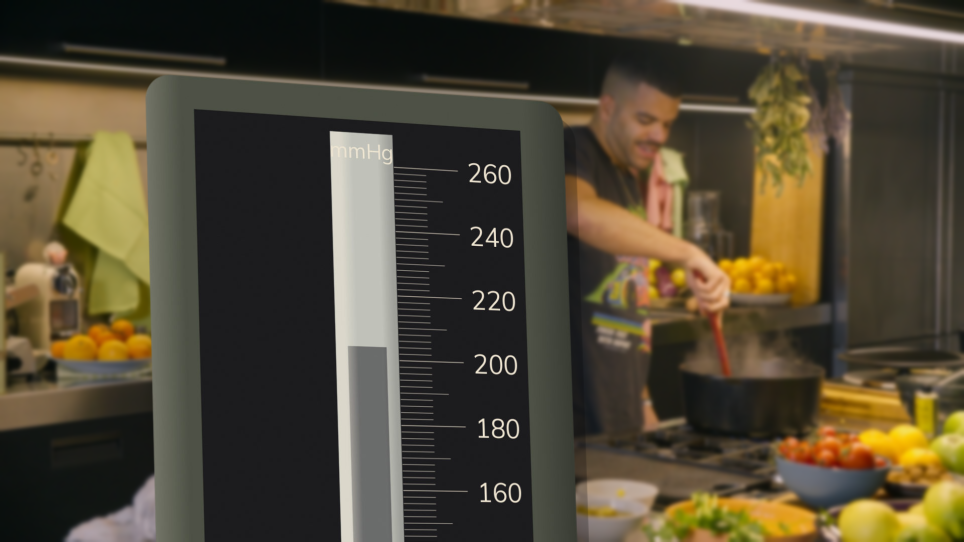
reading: 204mmHg
